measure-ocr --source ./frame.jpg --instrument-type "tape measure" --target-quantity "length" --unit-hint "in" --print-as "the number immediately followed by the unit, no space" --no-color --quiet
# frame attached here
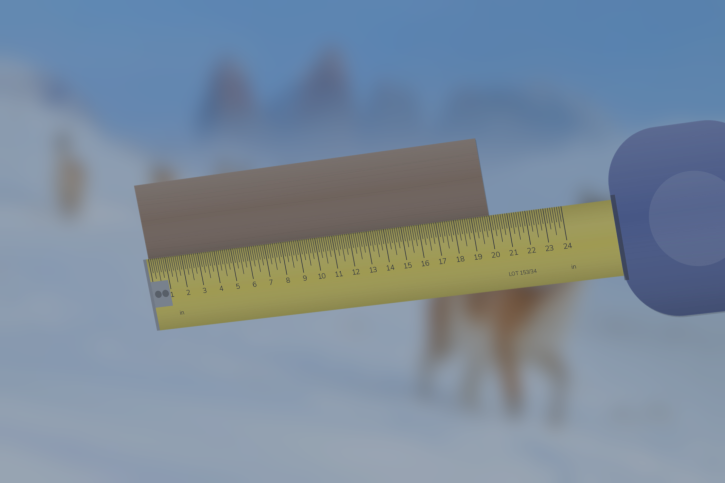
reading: 20in
